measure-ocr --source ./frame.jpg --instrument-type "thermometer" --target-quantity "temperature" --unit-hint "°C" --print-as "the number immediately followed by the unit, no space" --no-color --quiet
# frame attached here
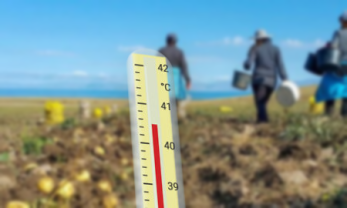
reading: 40.5°C
